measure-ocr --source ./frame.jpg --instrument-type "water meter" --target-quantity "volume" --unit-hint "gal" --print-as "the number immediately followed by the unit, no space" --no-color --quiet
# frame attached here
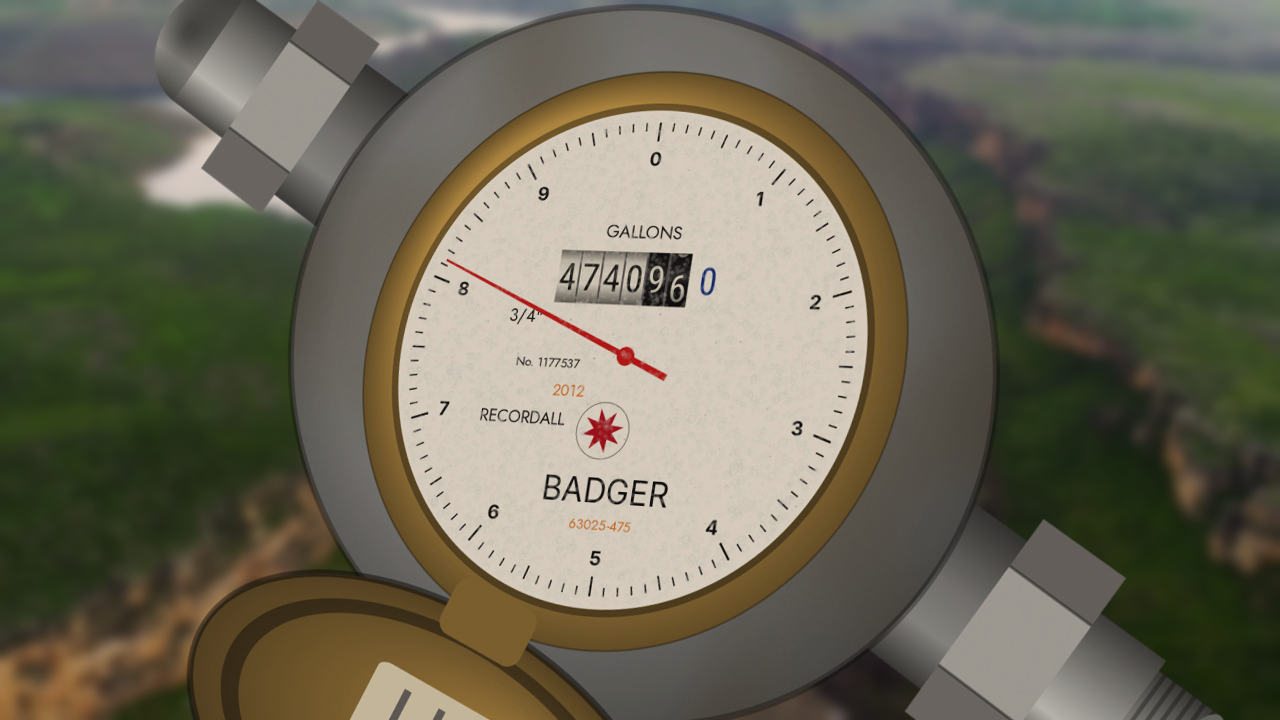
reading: 4740958.1gal
